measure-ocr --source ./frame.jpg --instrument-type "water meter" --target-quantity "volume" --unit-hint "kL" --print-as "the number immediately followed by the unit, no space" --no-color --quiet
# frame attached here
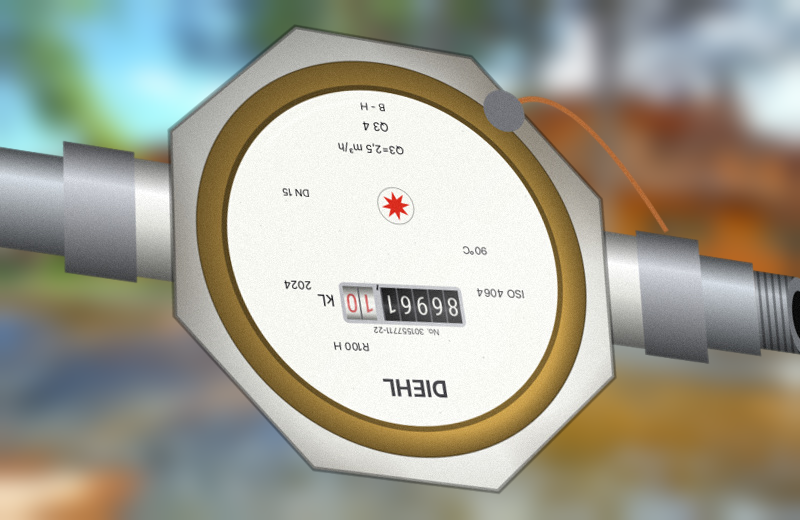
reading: 86961.10kL
